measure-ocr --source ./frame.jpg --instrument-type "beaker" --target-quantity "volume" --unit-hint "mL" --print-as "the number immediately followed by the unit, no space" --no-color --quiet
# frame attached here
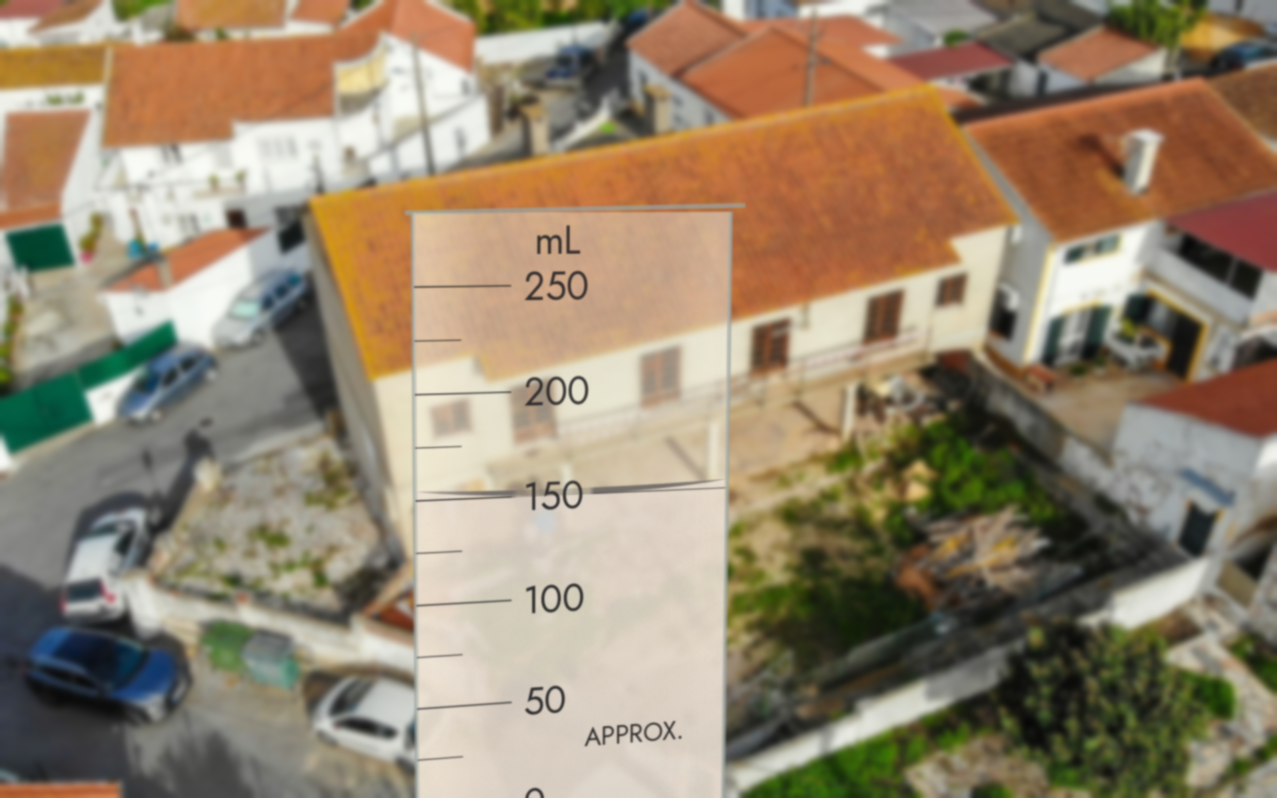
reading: 150mL
